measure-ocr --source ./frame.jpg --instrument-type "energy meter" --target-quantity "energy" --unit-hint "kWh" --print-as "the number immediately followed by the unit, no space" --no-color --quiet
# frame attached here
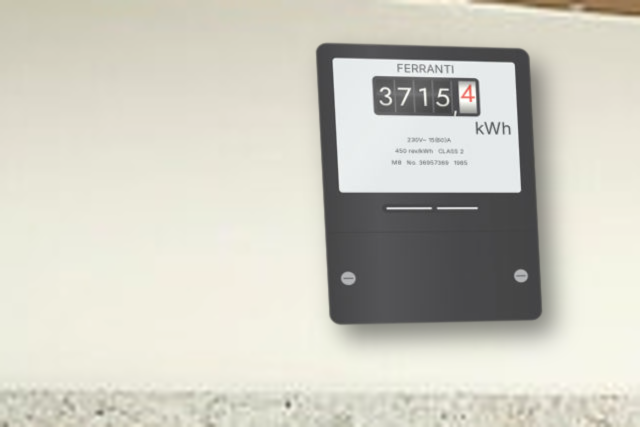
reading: 3715.4kWh
